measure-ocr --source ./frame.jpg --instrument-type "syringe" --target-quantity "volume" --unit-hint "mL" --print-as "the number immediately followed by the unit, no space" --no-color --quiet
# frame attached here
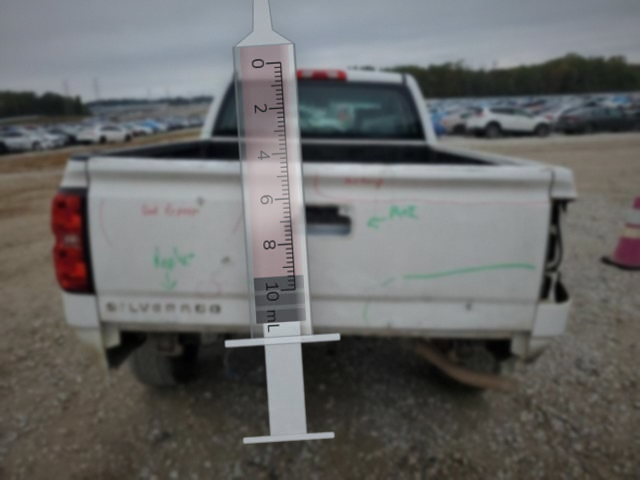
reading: 9.4mL
